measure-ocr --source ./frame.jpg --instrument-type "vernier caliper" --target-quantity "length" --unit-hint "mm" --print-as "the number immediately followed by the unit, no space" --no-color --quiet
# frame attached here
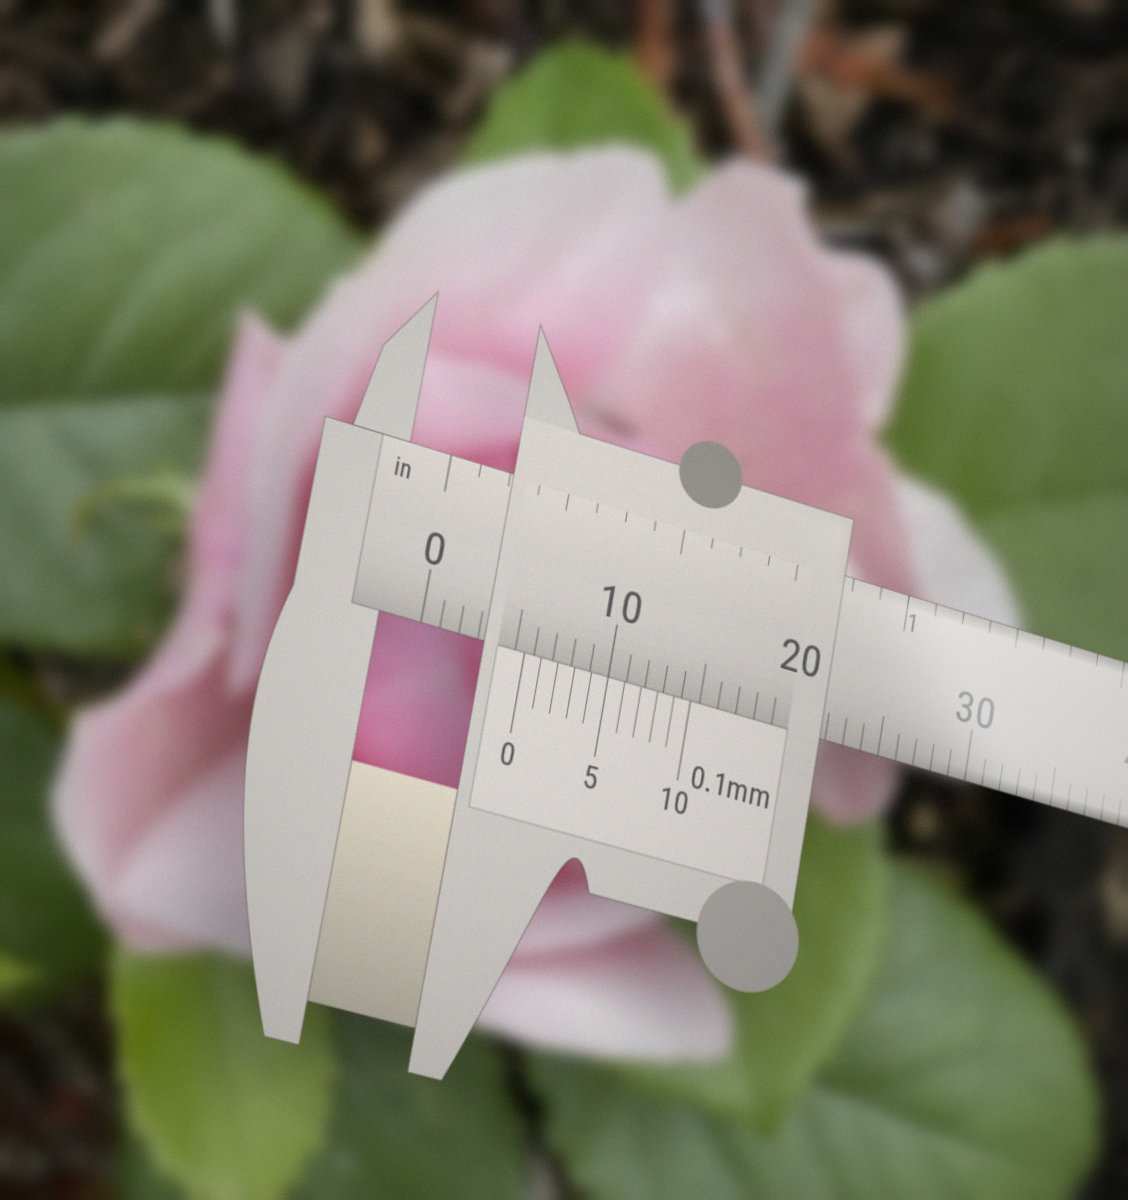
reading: 5.5mm
